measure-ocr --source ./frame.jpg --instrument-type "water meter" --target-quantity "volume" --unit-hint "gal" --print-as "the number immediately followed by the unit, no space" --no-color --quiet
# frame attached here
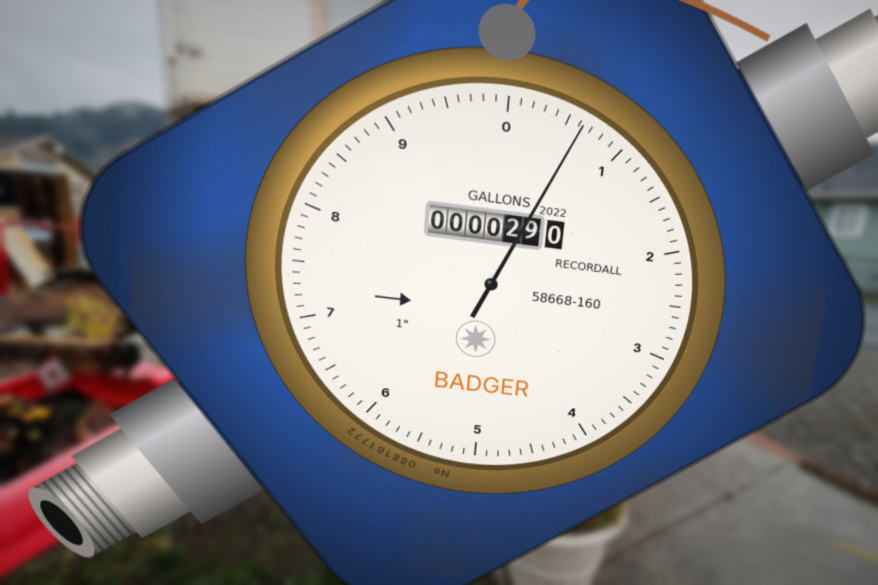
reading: 290.6gal
